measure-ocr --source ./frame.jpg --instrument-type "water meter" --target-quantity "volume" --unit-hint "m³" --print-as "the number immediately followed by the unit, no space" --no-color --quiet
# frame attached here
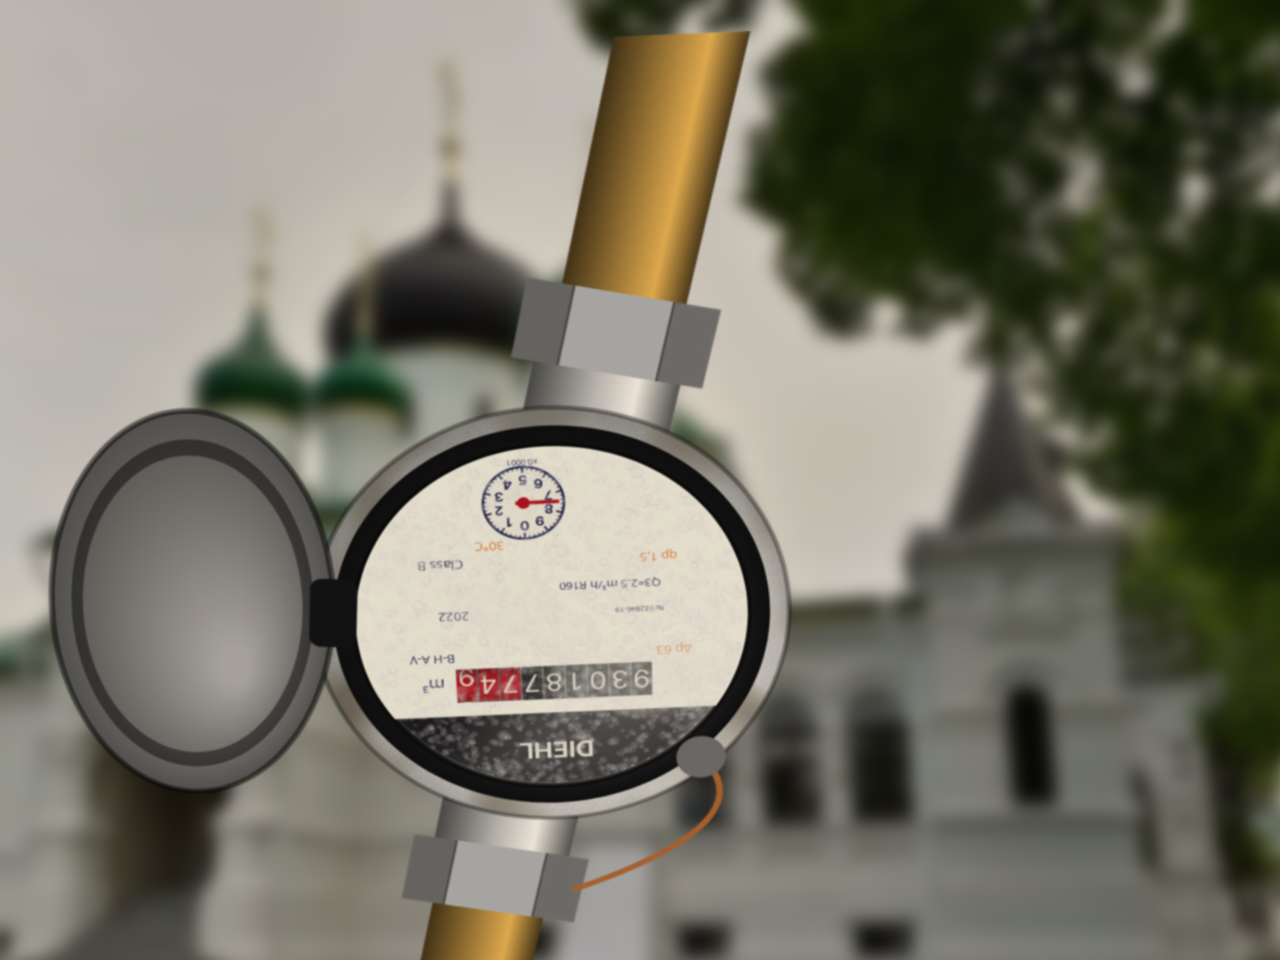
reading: 930187.7487m³
